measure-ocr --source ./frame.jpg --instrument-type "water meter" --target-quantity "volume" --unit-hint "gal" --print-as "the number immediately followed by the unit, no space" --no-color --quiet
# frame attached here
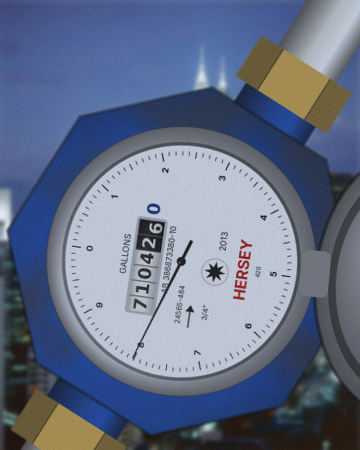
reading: 7104258.0gal
